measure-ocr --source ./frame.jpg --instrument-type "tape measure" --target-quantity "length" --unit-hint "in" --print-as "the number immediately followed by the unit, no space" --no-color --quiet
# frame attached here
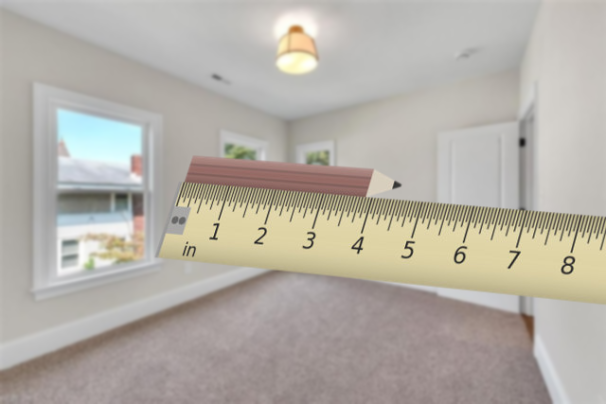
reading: 4.5in
